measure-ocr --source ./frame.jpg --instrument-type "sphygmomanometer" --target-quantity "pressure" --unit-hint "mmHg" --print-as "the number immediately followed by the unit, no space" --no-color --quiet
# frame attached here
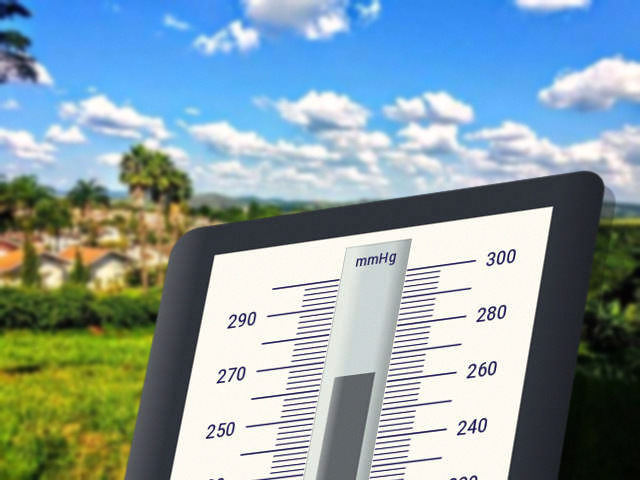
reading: 264mmHg
